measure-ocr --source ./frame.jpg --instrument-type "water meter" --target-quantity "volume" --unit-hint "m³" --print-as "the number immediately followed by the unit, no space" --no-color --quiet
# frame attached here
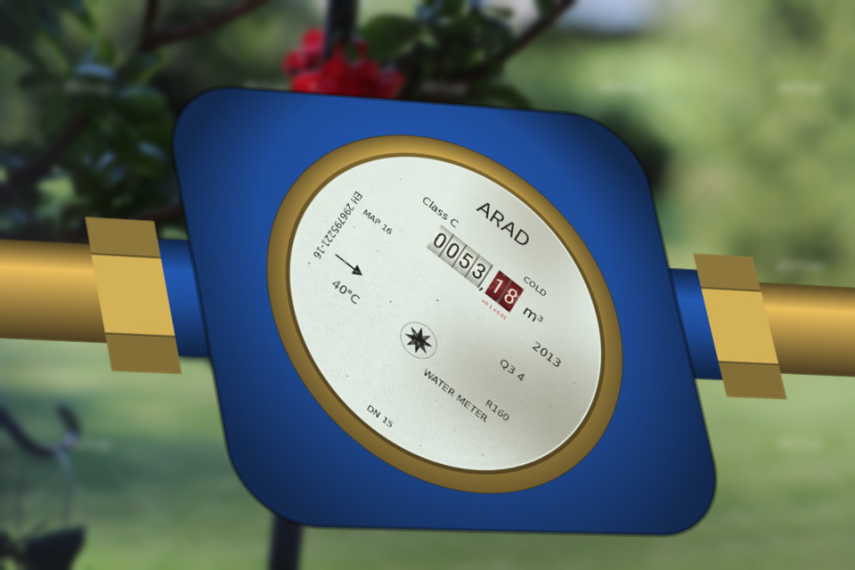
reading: 53.18m³
